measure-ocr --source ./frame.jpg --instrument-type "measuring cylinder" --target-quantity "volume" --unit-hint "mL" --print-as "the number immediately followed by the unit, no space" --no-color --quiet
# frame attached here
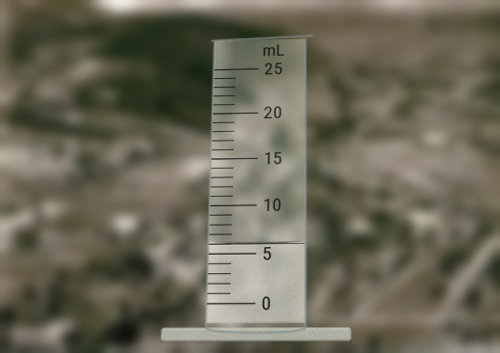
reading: 6mL
